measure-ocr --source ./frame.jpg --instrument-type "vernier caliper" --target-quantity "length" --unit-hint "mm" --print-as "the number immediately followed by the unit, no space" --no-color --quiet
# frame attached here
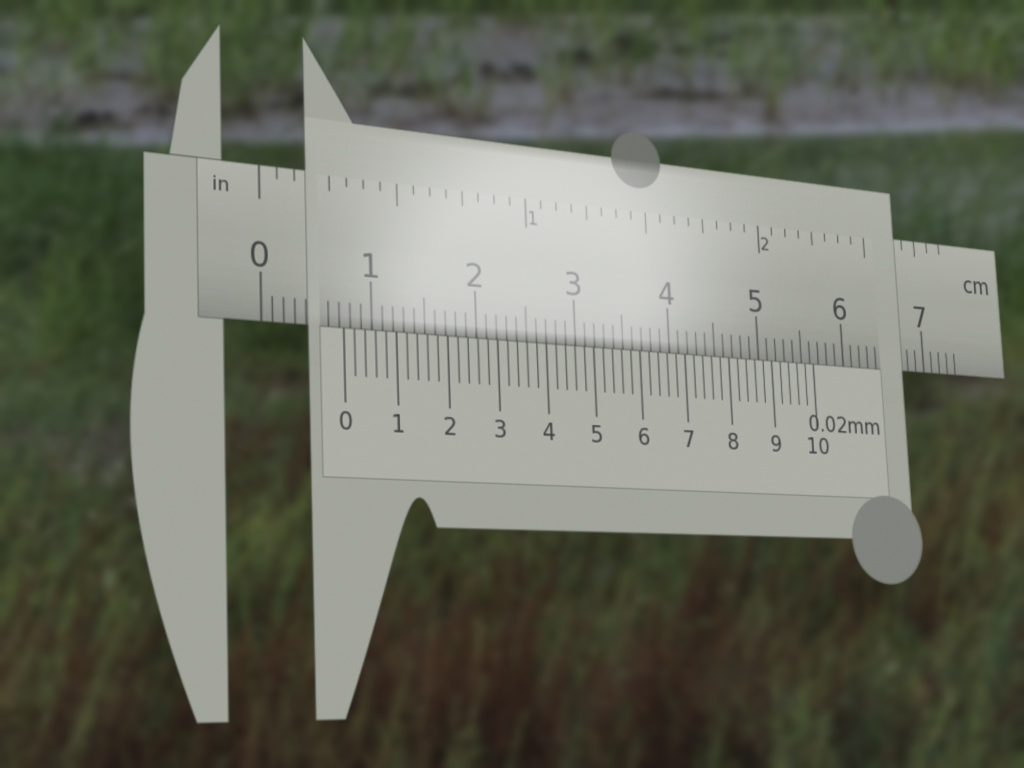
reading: 7.4mm
